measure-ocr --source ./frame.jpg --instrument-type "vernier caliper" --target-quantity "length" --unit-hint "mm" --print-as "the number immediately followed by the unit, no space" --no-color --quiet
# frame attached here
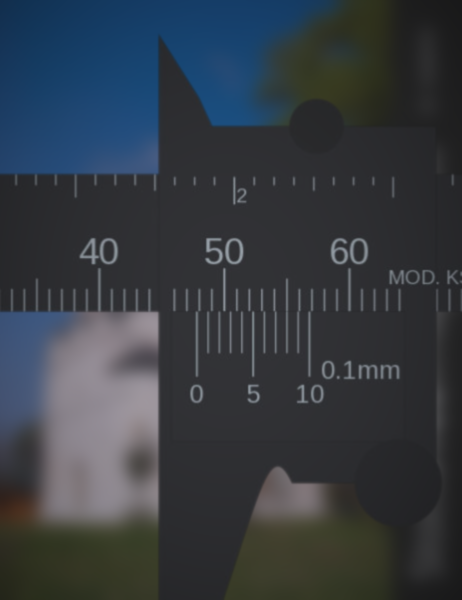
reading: 47.8mm
